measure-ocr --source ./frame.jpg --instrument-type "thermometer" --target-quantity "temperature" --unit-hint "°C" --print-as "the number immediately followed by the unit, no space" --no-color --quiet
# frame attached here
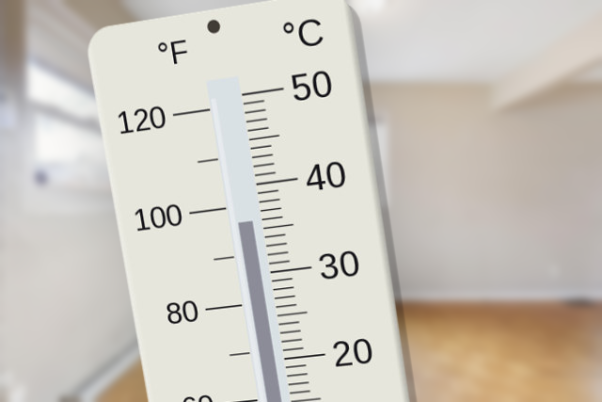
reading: 36°C
